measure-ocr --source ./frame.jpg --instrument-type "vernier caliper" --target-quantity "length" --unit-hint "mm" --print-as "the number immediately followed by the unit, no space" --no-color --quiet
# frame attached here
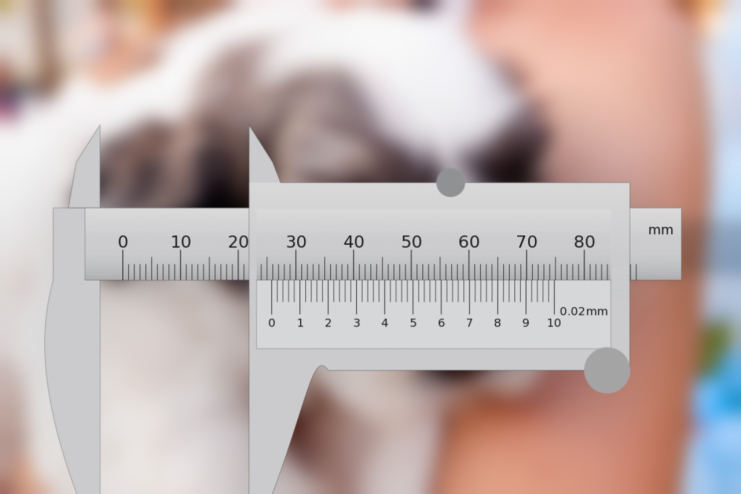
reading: 25.8mm
